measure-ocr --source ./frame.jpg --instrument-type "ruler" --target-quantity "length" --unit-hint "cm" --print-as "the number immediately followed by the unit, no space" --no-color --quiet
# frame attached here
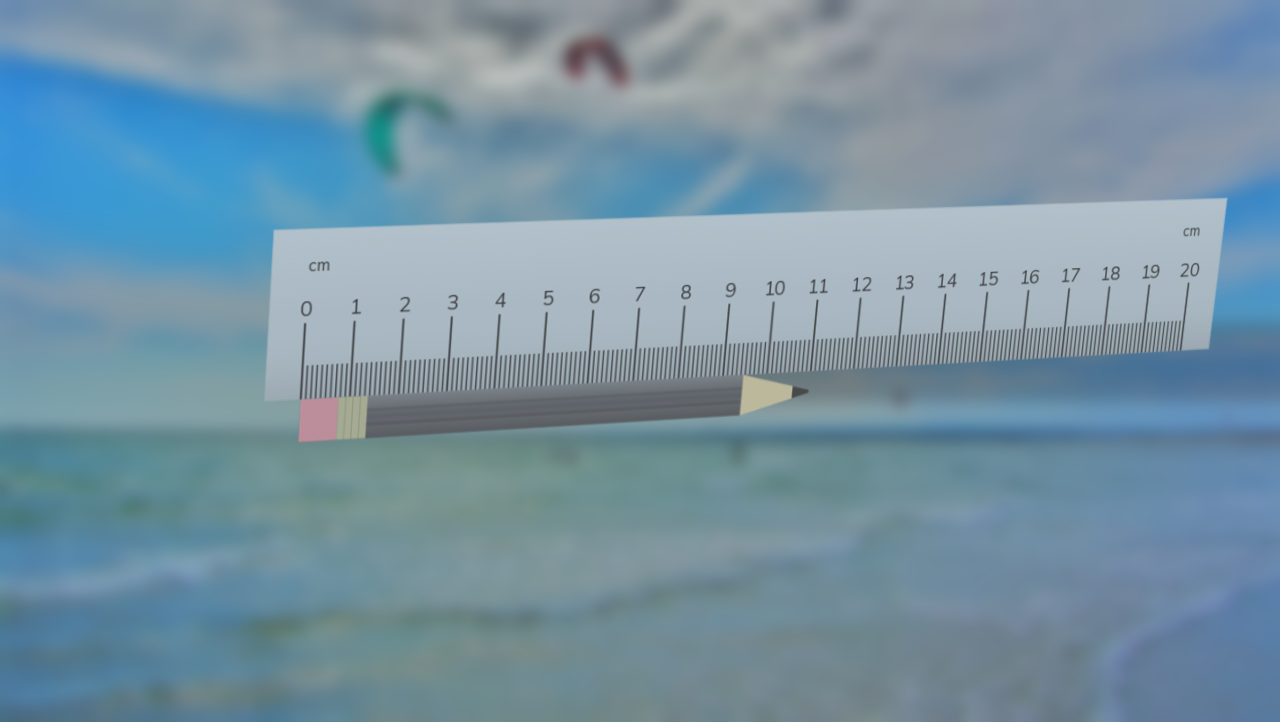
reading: 11cm
